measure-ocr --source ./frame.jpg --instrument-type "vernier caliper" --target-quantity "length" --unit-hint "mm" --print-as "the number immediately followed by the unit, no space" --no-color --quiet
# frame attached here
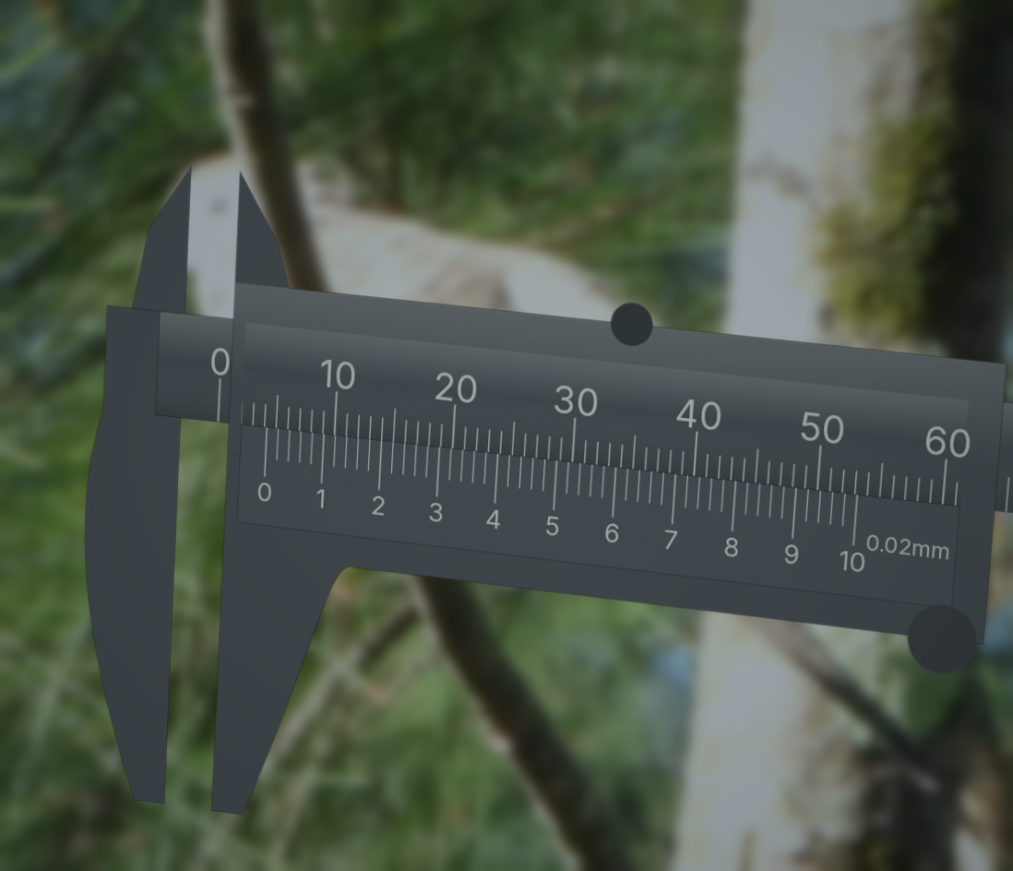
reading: 4.2mm
